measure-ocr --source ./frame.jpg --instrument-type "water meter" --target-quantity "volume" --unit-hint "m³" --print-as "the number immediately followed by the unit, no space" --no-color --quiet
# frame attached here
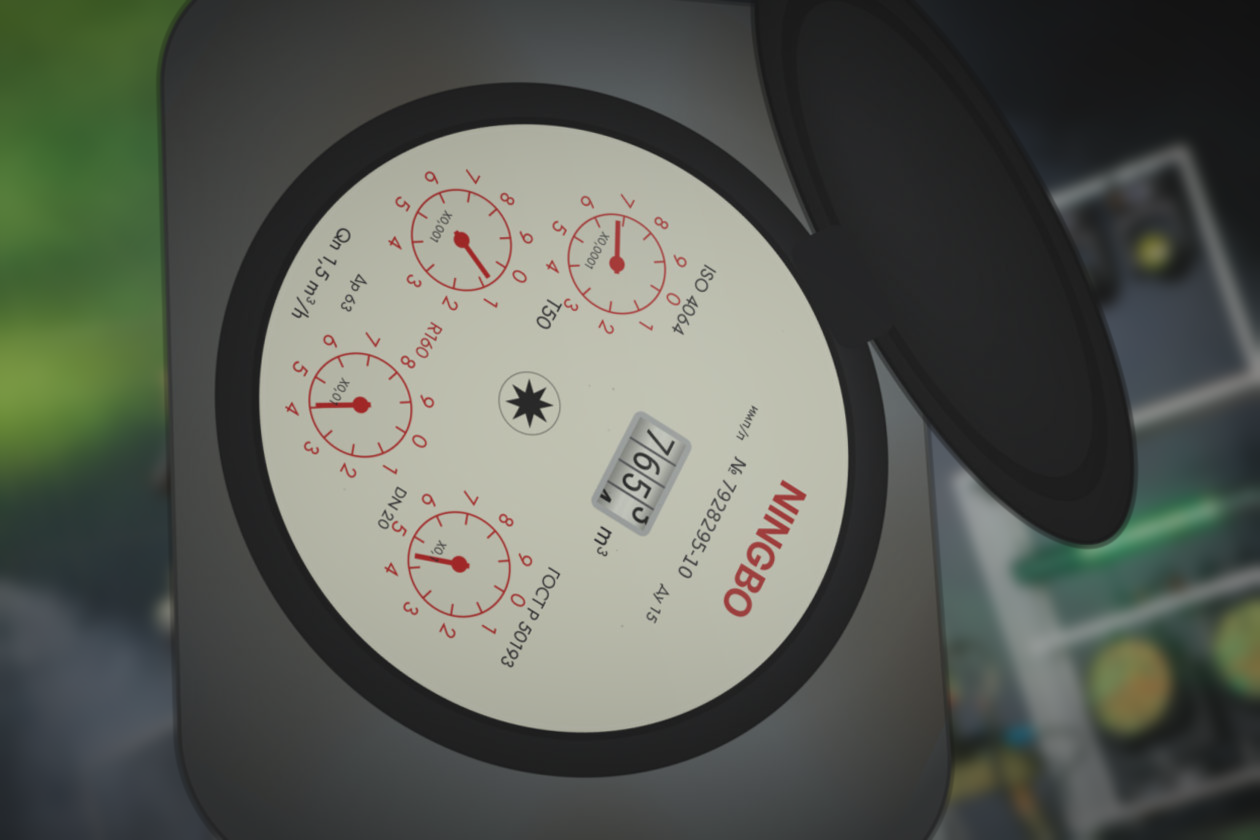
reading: 7653.4406m³
